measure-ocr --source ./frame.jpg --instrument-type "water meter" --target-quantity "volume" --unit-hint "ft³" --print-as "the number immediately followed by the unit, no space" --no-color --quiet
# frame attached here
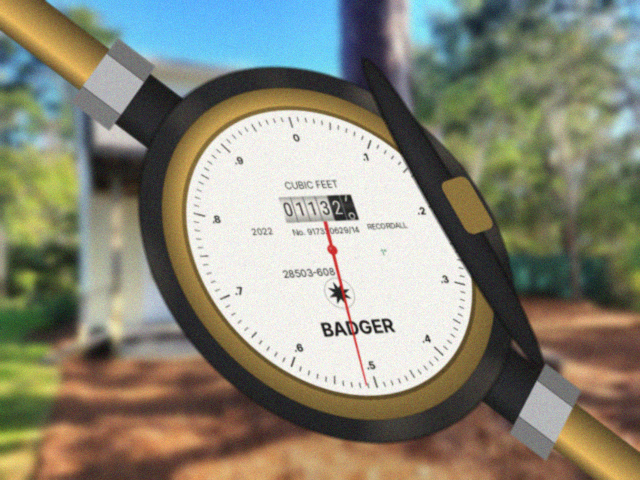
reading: 11327.51ft³
